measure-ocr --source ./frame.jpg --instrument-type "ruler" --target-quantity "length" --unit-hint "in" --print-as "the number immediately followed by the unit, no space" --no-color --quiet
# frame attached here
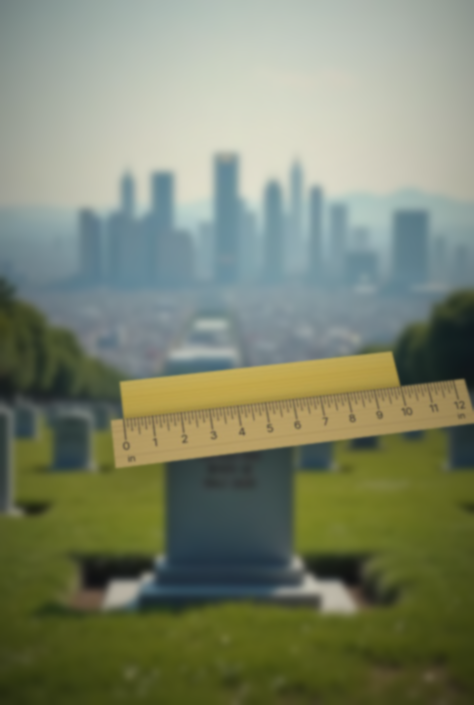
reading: 10in
